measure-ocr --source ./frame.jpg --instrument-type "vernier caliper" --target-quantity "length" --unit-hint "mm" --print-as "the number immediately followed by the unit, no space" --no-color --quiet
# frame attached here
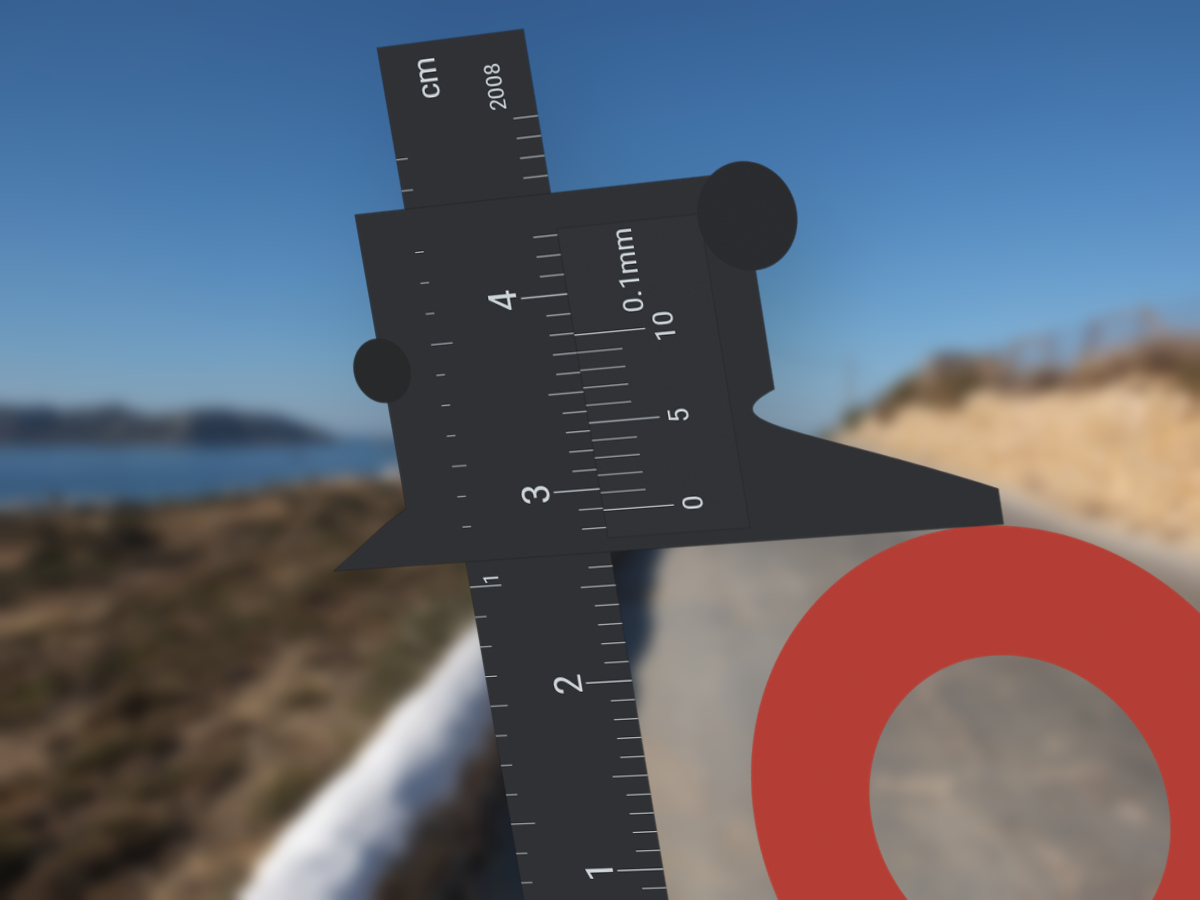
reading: 28.9mm
